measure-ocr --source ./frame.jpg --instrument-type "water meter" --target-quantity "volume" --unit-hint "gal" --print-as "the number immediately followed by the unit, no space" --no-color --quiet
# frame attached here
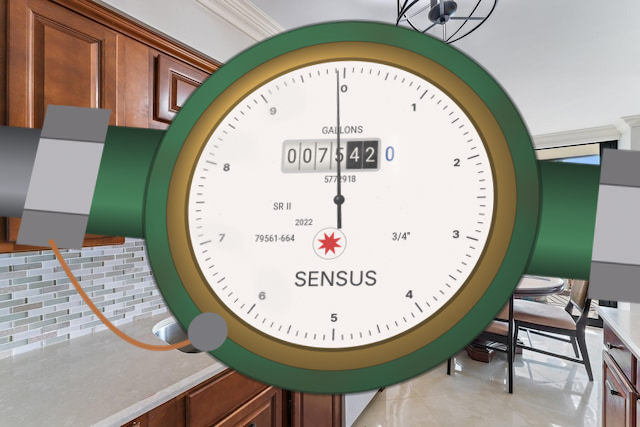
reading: 75419.9gal
